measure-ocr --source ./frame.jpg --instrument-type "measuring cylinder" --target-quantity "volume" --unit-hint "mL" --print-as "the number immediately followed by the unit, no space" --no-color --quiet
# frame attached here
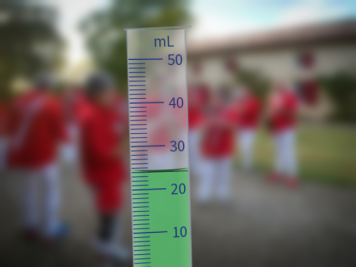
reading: 24mL
